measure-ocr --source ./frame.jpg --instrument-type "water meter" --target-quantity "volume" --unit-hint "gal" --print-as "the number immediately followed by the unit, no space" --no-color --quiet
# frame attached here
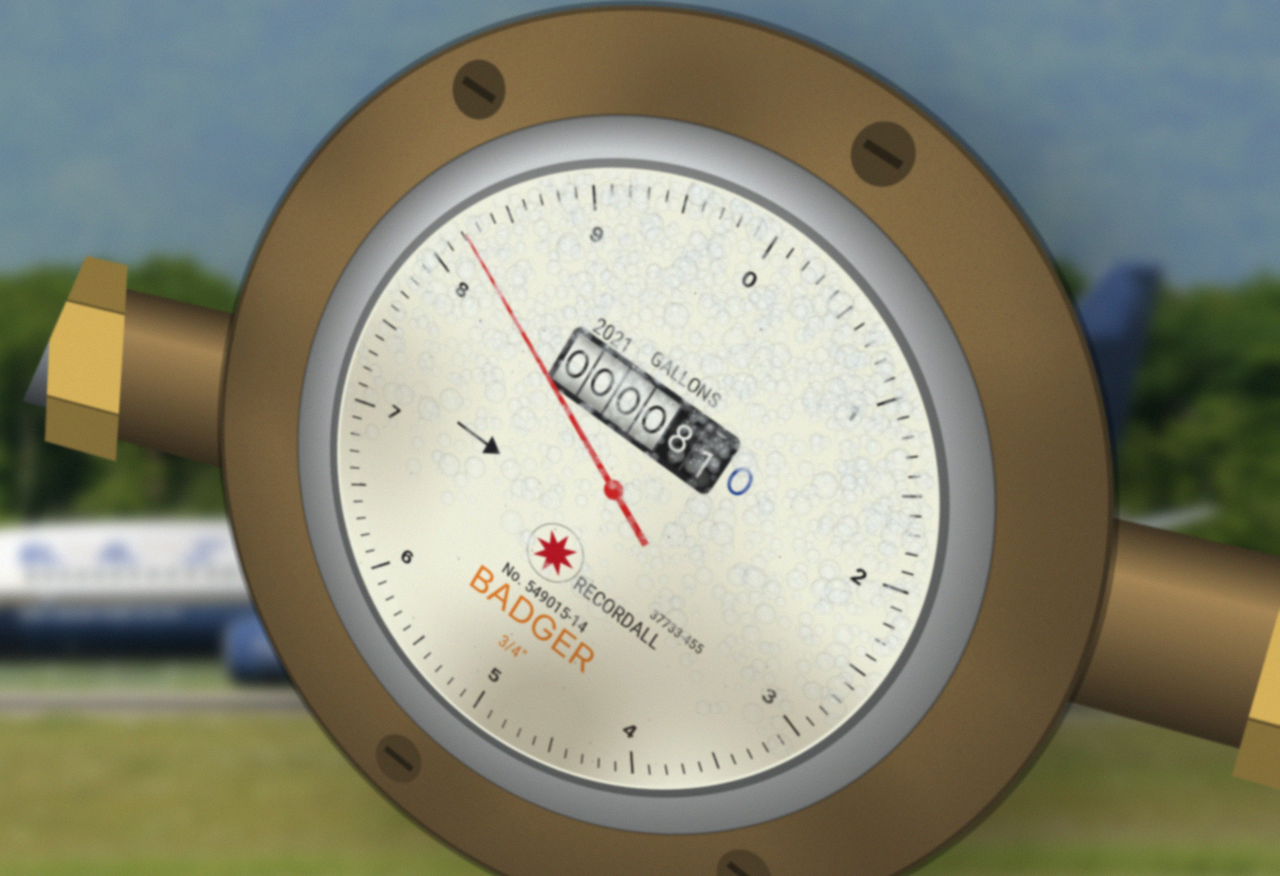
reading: 808.2gal
